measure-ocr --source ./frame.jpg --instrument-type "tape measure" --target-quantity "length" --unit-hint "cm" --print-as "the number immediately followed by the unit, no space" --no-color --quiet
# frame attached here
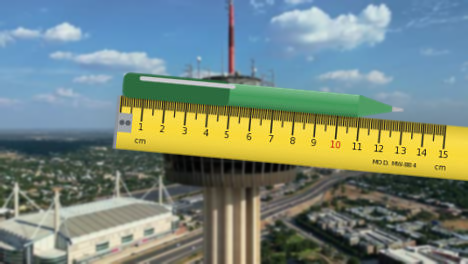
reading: 13cm
